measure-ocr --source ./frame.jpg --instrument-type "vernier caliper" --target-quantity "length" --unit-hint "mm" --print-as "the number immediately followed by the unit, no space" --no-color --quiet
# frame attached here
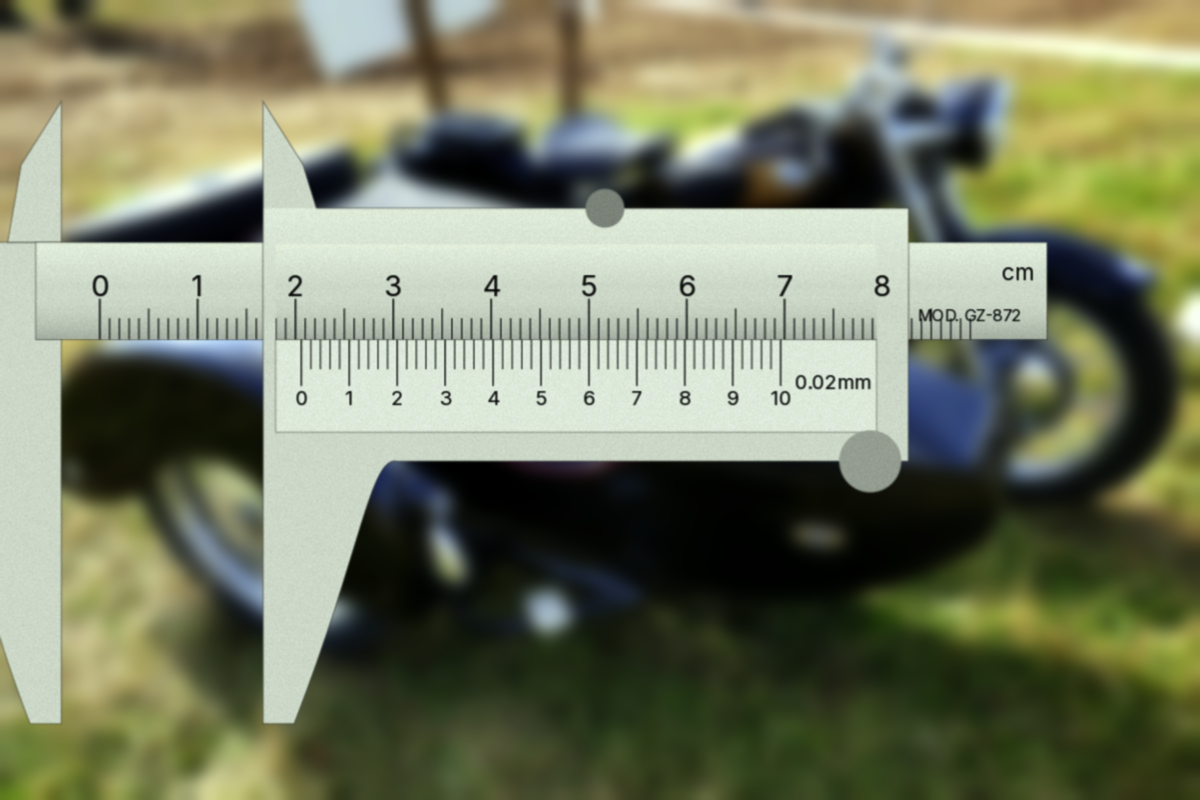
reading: 20.6mm
